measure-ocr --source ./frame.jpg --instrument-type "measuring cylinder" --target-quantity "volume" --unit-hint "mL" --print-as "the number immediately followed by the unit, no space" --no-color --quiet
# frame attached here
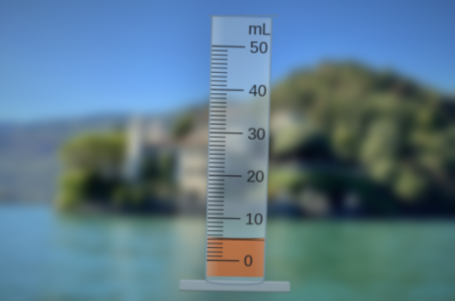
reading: 5mL
